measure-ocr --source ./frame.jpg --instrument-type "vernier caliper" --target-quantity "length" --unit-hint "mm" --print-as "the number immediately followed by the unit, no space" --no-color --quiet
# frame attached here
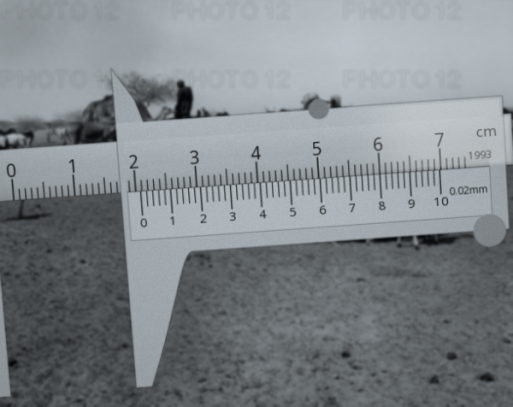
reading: 20.8mm
